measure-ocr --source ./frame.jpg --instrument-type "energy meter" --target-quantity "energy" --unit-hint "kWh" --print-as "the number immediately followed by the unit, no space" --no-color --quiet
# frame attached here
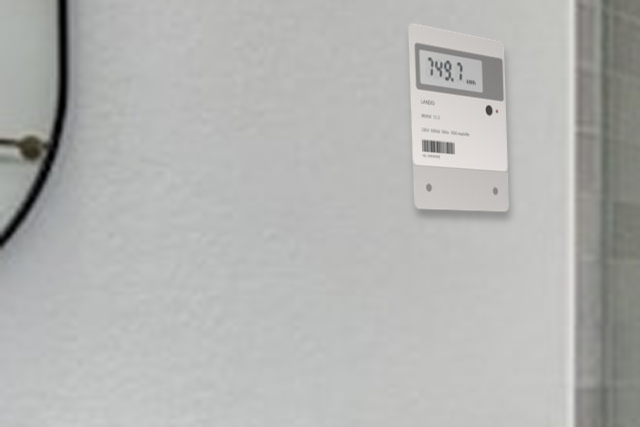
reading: 749.7kWh
